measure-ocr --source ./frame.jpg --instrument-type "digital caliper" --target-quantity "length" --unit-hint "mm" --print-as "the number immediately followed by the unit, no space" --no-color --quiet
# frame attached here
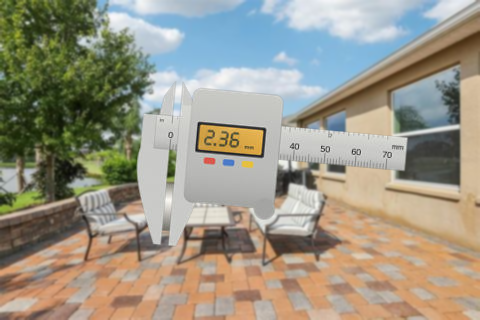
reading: 2.36mm
